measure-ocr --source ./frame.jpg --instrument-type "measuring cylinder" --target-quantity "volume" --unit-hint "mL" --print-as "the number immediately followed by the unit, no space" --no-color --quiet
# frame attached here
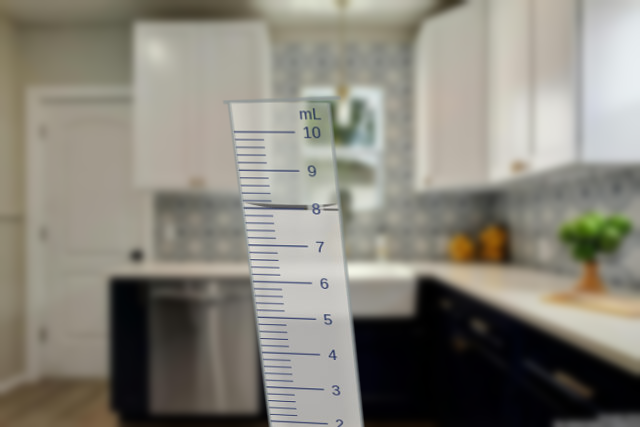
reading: 8mL
